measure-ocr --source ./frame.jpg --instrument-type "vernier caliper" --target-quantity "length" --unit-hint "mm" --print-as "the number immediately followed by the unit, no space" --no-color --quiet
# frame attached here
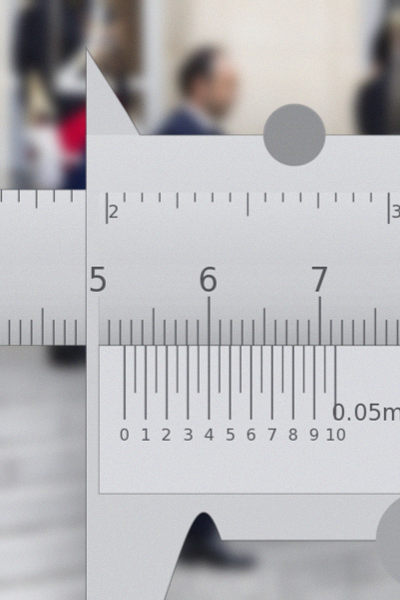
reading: 52.4mm
